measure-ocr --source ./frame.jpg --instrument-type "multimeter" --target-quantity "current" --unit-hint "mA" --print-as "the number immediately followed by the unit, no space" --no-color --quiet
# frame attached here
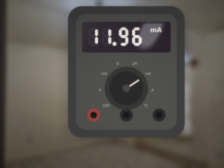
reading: 11.96mA
